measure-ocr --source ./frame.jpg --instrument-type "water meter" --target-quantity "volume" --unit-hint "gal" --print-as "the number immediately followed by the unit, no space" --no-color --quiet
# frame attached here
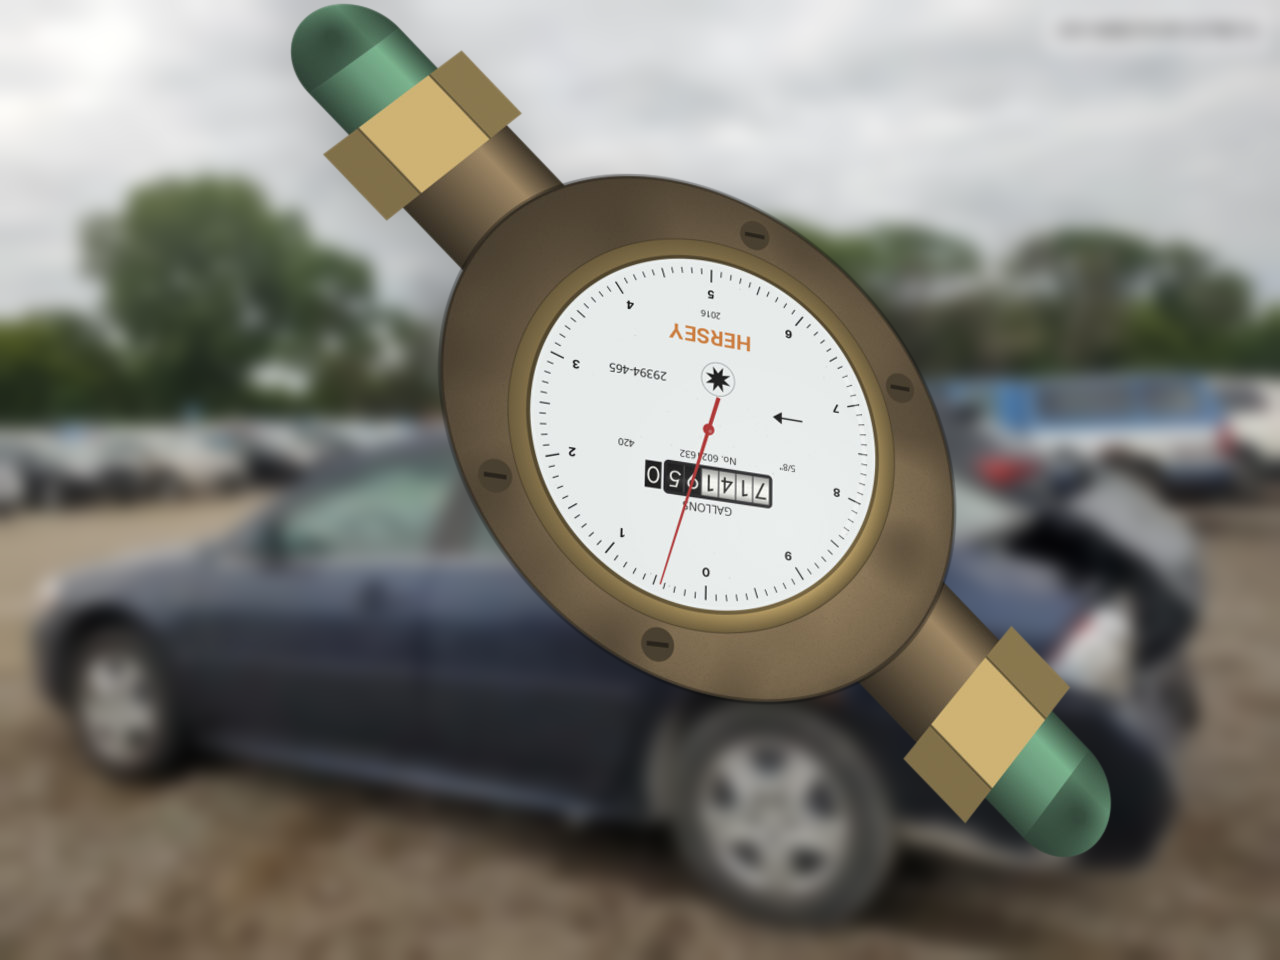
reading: 7141950.4gal
